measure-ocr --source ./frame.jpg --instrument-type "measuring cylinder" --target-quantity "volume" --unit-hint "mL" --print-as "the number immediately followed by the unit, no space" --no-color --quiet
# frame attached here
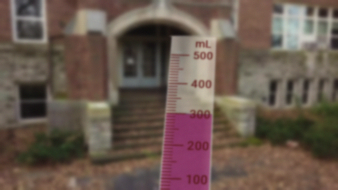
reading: 300mL
